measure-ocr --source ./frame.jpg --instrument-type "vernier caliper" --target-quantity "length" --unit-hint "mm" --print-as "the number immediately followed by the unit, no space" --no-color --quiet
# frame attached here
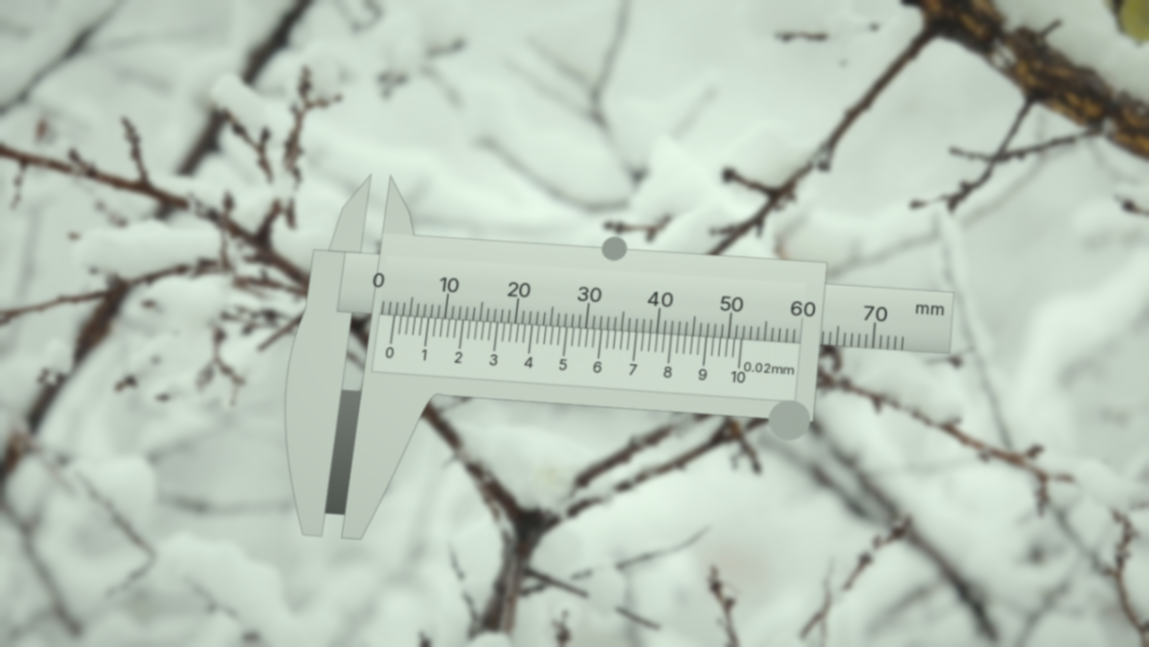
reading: 2.8mm
